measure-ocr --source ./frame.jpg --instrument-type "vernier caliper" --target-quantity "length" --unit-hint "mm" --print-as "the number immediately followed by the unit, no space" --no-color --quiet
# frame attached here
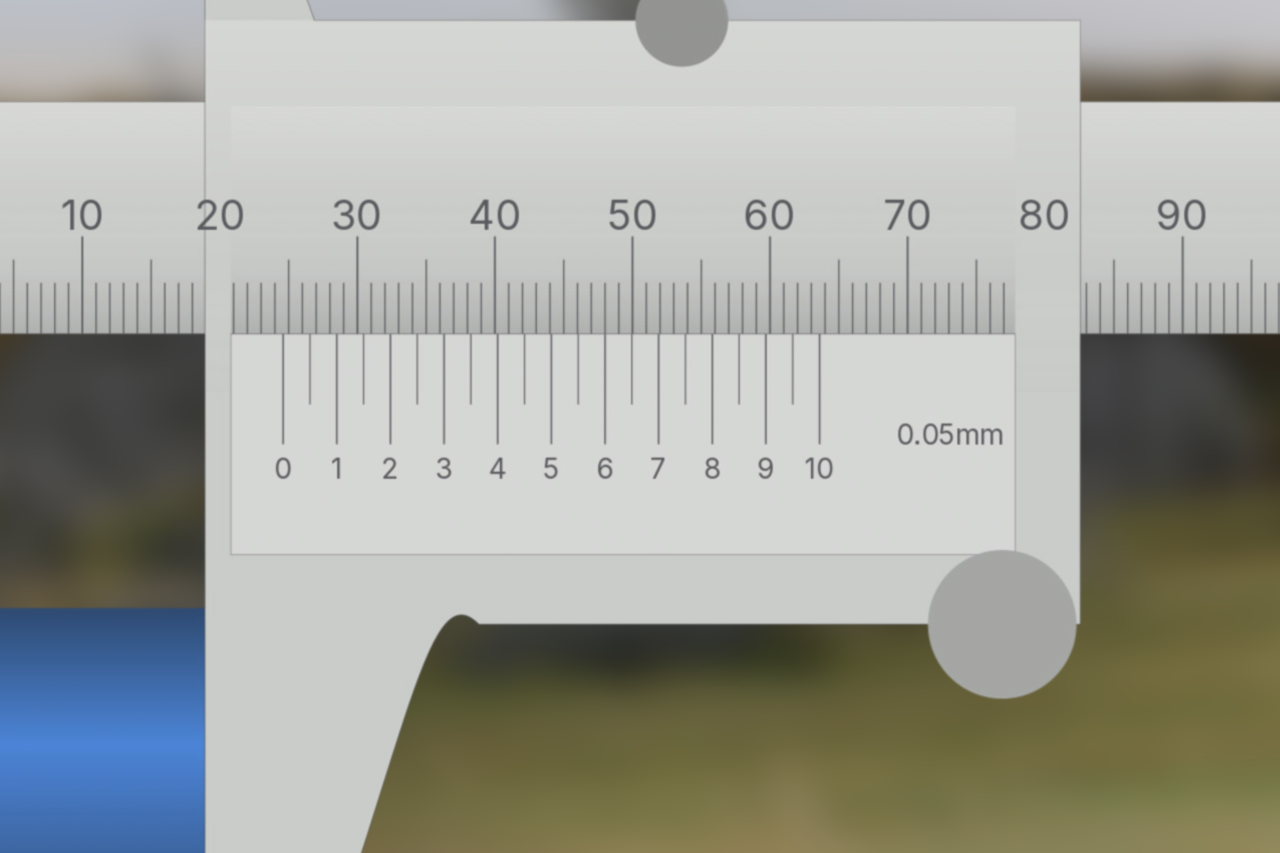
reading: 24.6mm
